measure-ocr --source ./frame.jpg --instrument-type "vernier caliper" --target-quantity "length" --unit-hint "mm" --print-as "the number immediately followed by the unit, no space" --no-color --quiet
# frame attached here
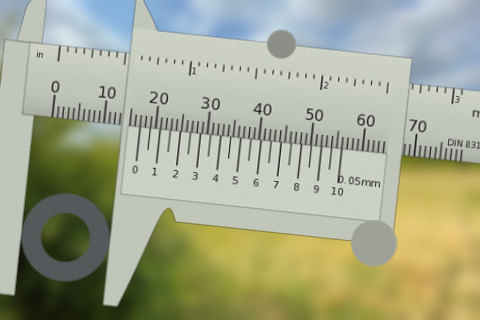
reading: 17.0mm
